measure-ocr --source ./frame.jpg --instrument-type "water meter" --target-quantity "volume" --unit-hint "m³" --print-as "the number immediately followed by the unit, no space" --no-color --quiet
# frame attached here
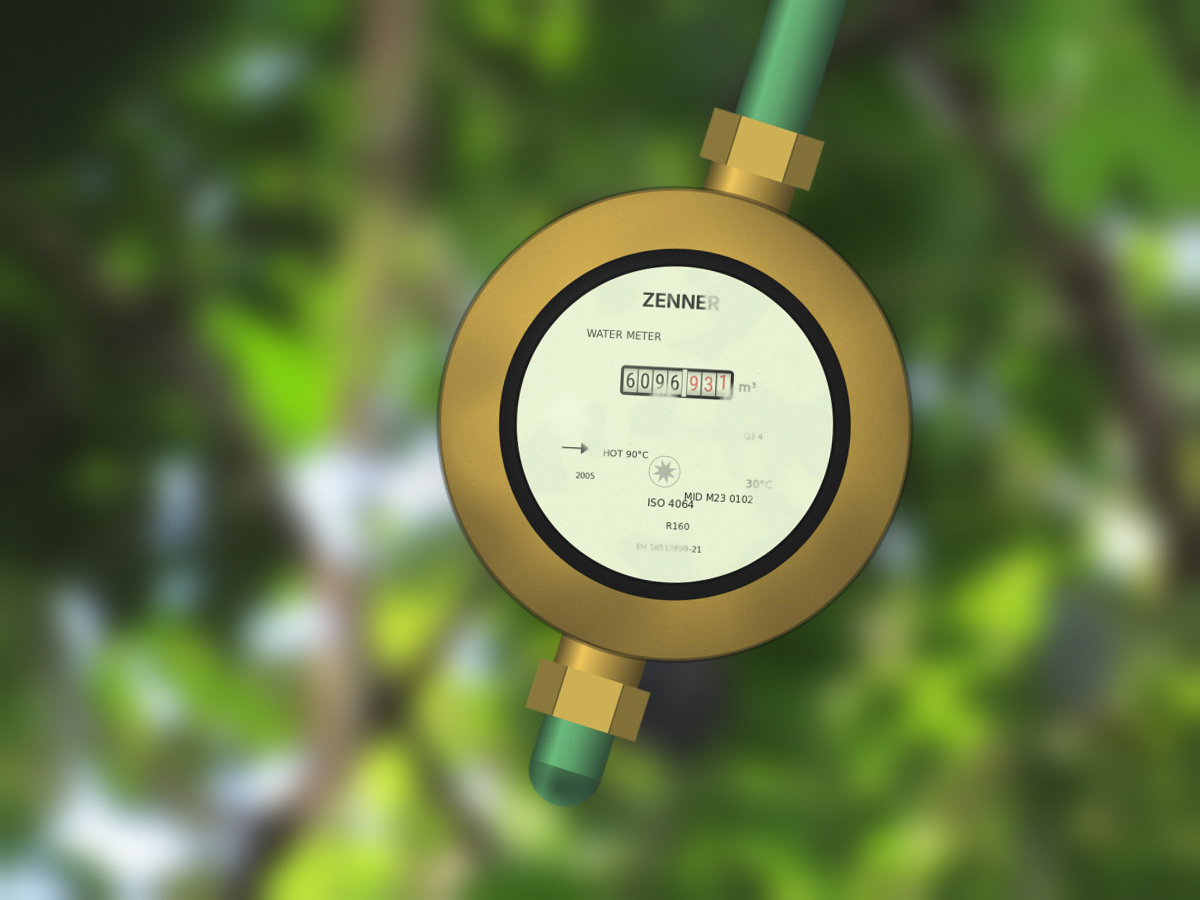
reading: 6096.931m³
